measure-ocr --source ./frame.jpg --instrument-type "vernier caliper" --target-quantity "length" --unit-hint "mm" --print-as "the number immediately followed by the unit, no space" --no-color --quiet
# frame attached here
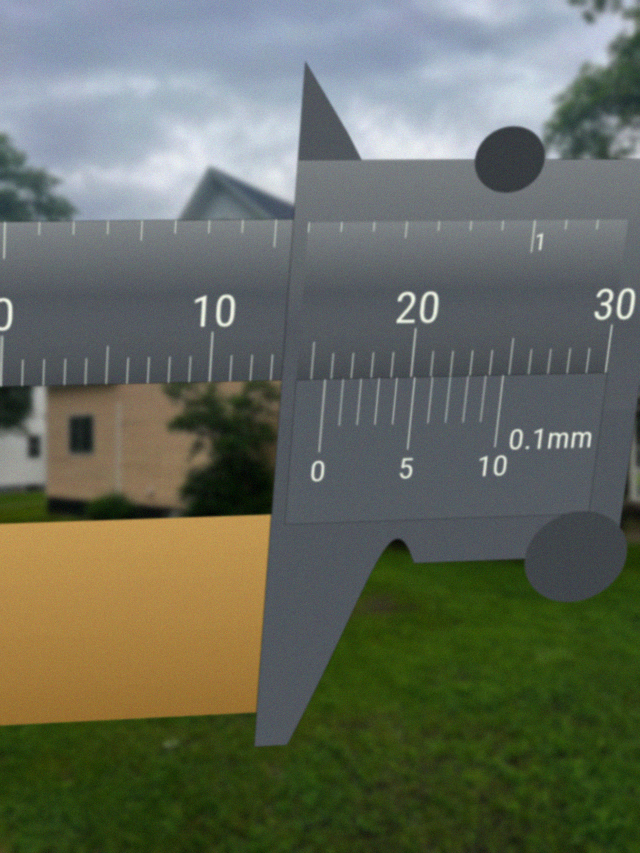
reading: 15.7mm
